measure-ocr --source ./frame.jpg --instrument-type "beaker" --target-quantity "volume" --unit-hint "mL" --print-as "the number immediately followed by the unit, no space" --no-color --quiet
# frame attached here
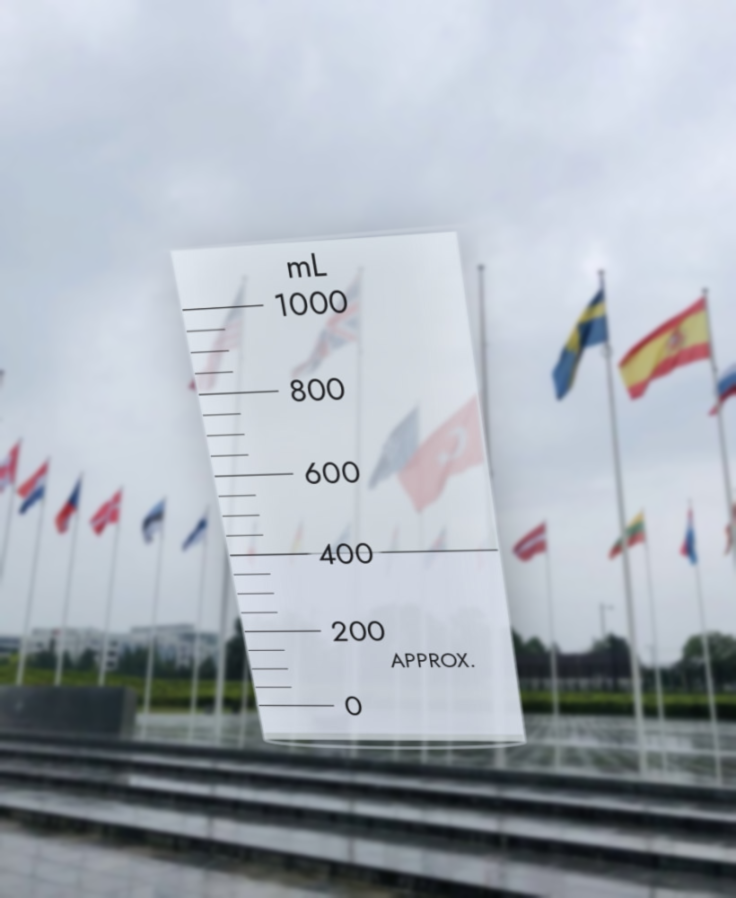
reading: 400mL
